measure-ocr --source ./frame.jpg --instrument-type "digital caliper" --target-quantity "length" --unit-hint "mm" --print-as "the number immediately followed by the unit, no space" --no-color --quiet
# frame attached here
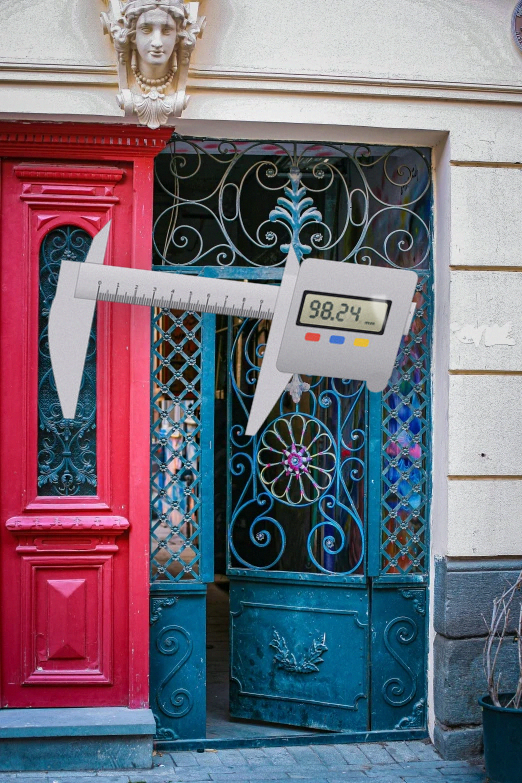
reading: 98.24mm
